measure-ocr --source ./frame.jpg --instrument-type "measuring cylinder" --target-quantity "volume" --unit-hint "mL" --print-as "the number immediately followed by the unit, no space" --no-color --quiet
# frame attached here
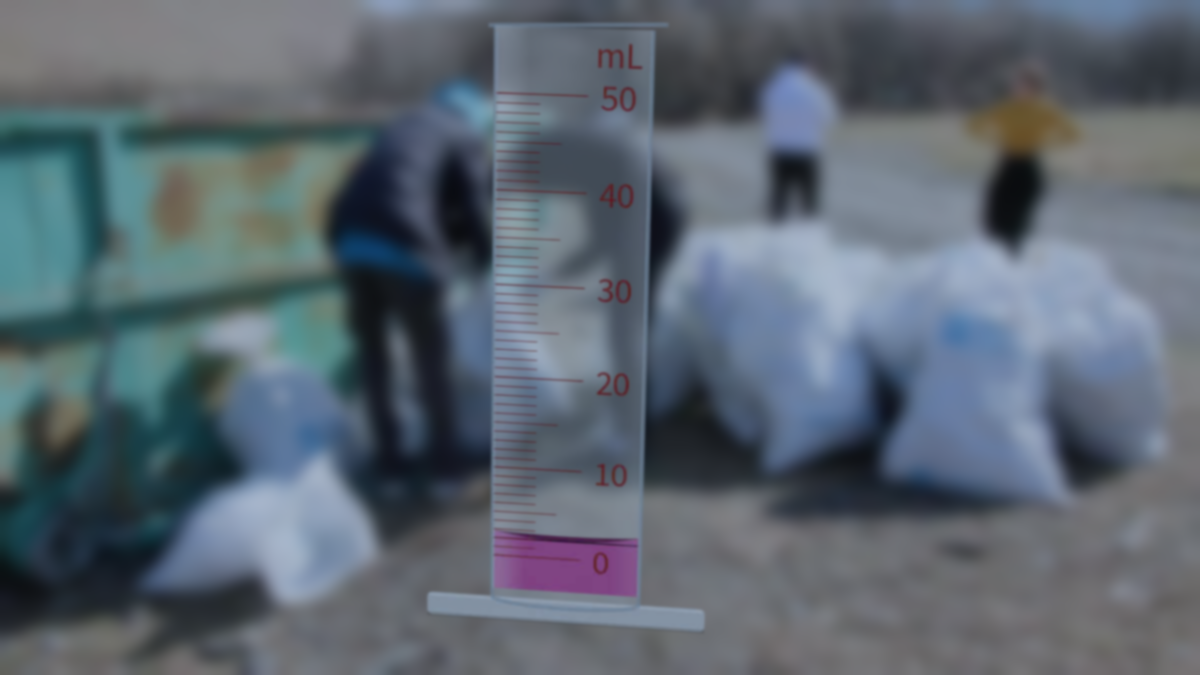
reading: 2mL
